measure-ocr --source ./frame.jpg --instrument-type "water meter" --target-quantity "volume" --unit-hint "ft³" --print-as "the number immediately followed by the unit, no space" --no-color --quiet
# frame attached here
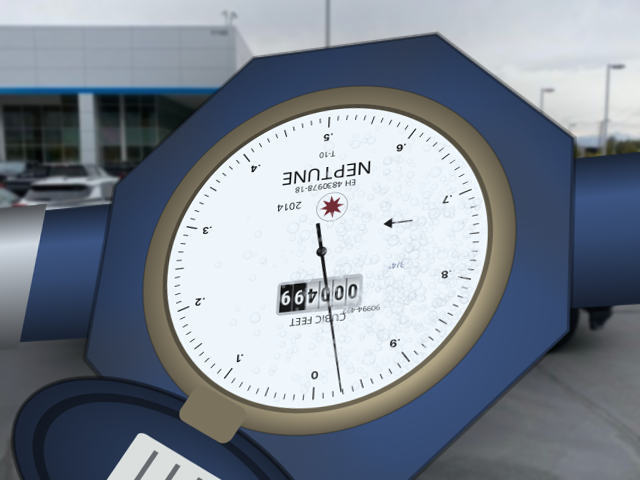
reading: 498.97ft³
